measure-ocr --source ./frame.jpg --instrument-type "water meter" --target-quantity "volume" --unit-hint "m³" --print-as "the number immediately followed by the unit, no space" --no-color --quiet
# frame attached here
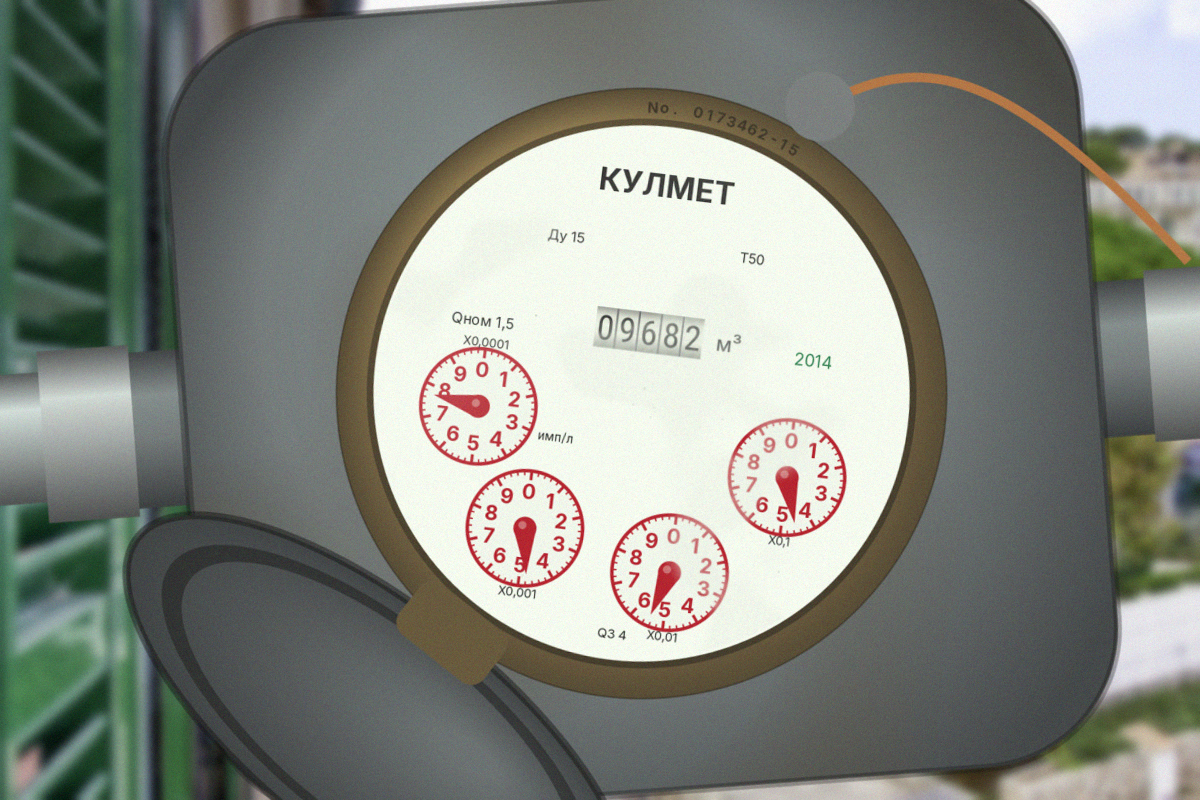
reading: 9682.4547m³
